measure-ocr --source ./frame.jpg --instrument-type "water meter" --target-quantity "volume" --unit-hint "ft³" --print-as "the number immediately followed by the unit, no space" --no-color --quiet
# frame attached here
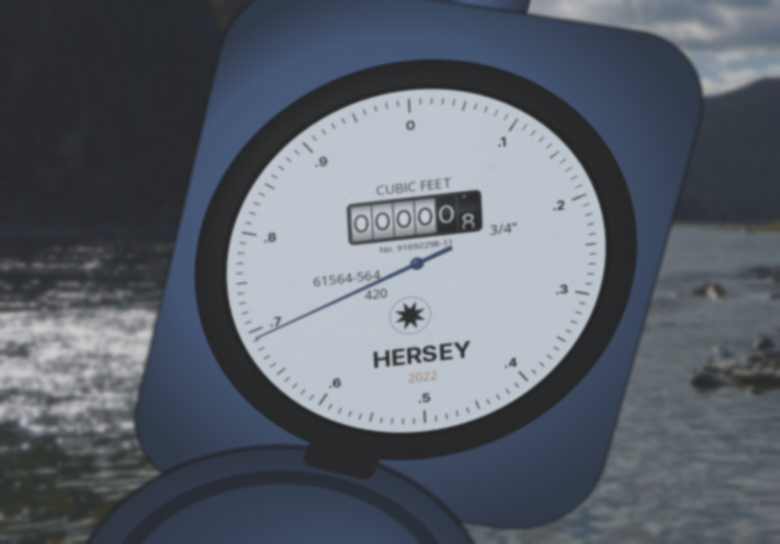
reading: 7.69ft³
